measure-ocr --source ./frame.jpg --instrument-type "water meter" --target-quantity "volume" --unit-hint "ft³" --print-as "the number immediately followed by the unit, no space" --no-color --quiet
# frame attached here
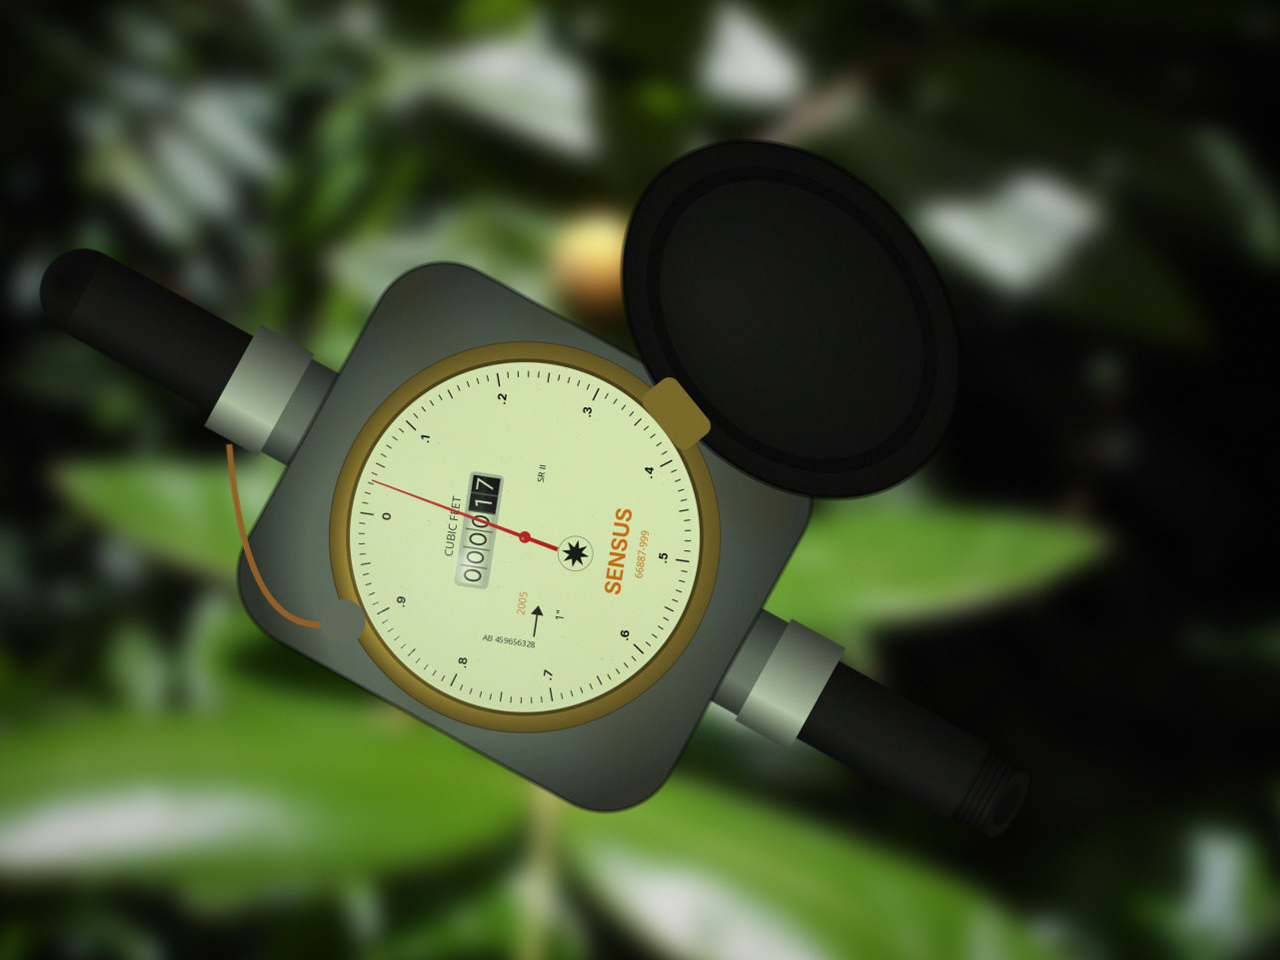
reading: 17.03ft³
